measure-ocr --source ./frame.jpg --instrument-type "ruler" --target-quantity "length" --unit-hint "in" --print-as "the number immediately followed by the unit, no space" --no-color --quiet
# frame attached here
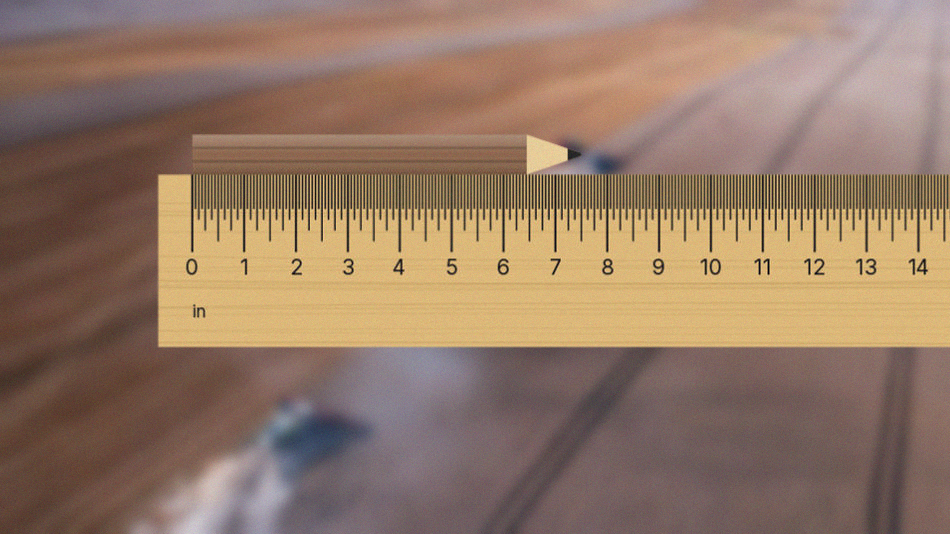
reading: 7.5in
